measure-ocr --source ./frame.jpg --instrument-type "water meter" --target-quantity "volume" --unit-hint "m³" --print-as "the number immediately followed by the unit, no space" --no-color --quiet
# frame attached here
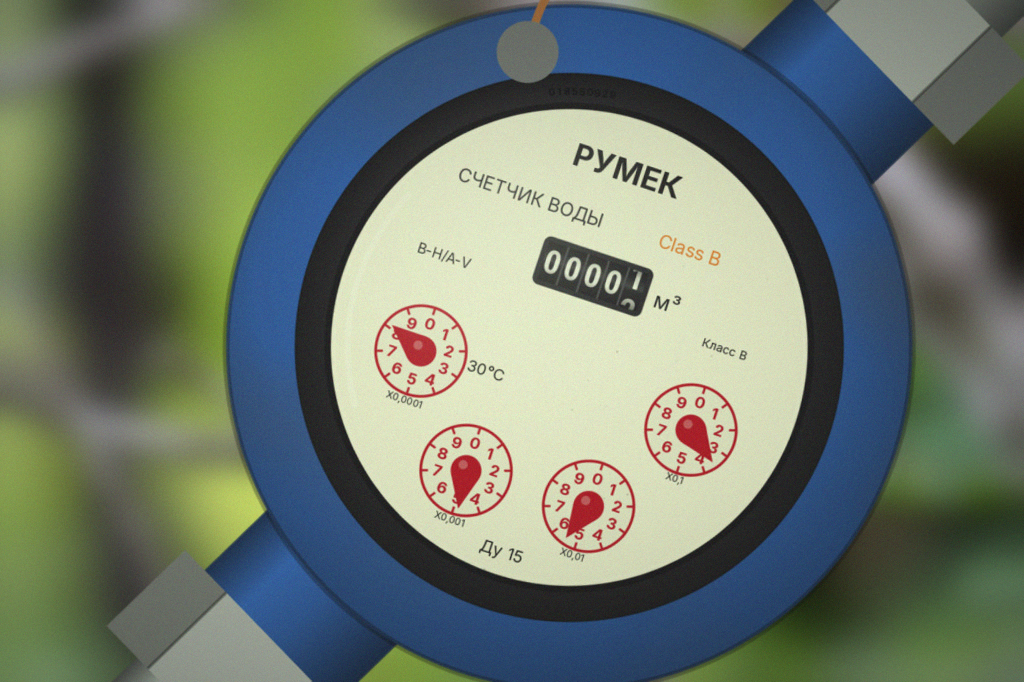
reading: 1.3548m³
